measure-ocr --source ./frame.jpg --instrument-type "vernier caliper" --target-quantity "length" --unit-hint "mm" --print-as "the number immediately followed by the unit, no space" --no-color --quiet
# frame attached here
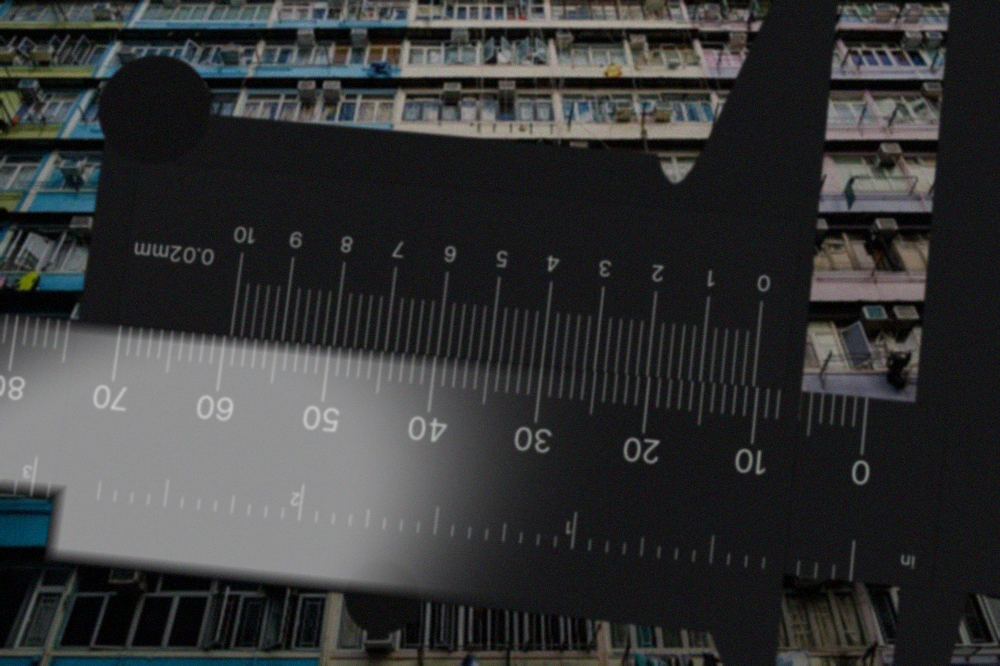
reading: 10.4mm
